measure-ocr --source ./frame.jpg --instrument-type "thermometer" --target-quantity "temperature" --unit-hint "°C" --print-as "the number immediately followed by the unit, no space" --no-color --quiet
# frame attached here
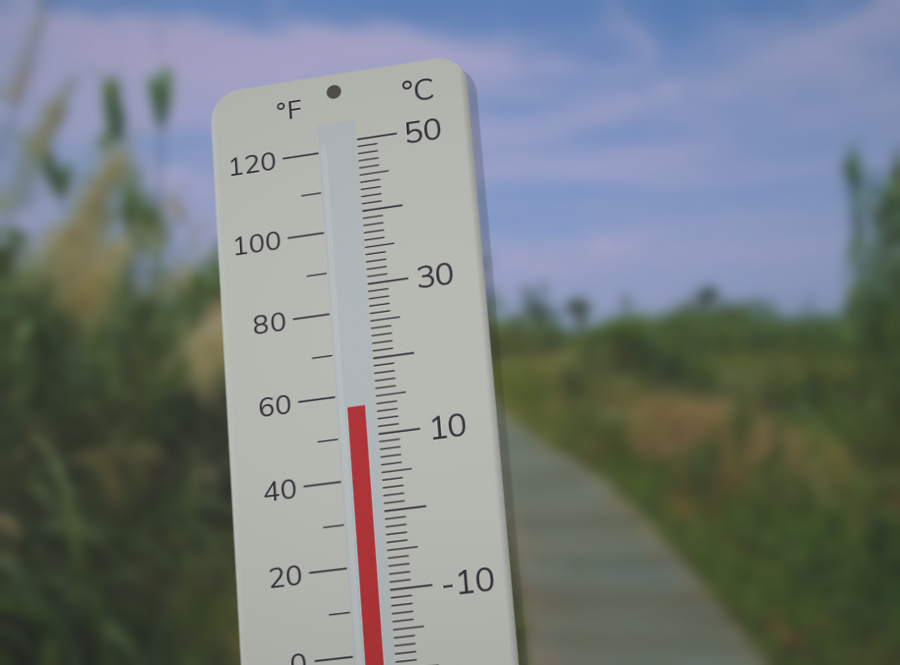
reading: 14°C
